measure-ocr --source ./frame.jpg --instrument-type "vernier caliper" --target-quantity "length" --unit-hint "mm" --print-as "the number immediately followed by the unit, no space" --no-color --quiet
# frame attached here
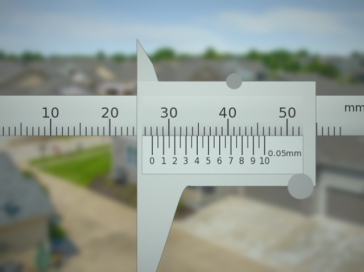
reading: 27.2mm
